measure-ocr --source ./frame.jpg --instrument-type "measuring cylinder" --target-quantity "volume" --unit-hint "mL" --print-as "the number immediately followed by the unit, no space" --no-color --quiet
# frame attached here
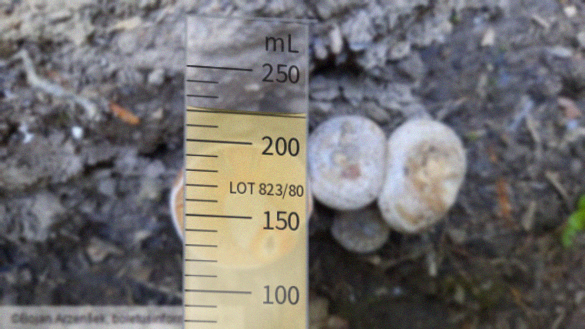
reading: 220mL
